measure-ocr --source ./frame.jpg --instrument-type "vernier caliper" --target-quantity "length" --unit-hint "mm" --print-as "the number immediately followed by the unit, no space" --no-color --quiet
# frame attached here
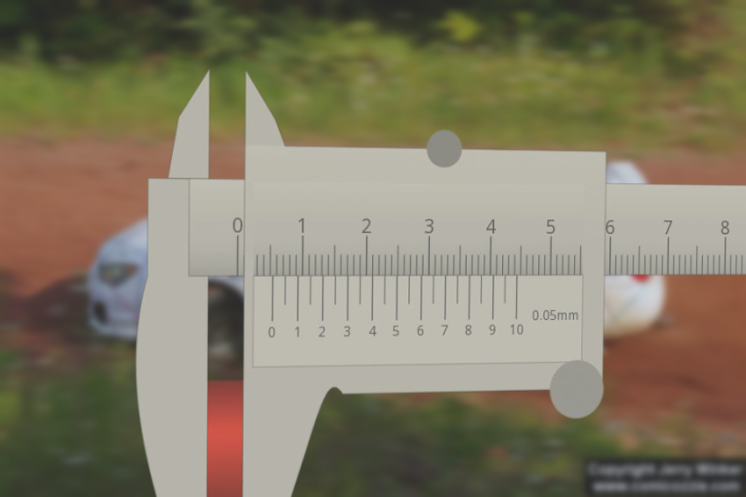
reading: 5.4mm
